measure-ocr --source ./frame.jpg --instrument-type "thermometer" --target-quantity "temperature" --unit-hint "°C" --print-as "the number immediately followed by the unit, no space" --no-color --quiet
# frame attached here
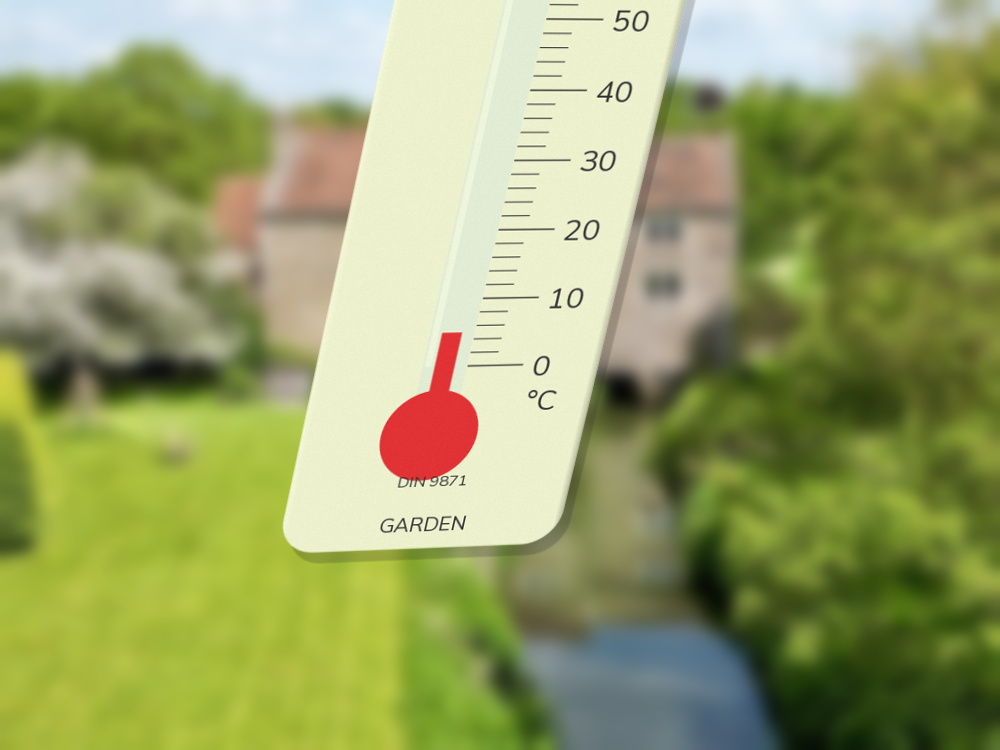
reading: 5°C
